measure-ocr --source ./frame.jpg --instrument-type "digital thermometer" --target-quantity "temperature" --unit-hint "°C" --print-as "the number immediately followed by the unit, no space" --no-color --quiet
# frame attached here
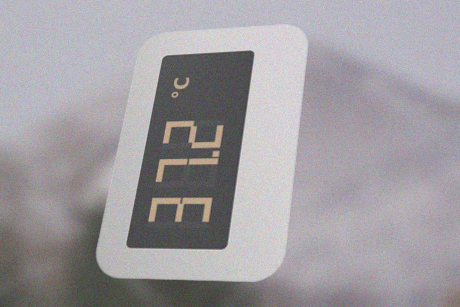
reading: 37.2°C
